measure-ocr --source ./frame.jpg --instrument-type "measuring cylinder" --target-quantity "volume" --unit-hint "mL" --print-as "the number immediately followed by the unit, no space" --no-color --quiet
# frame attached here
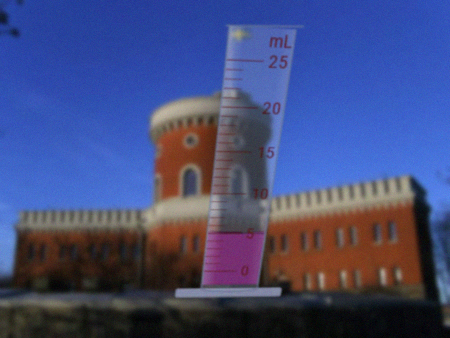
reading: 5mL
